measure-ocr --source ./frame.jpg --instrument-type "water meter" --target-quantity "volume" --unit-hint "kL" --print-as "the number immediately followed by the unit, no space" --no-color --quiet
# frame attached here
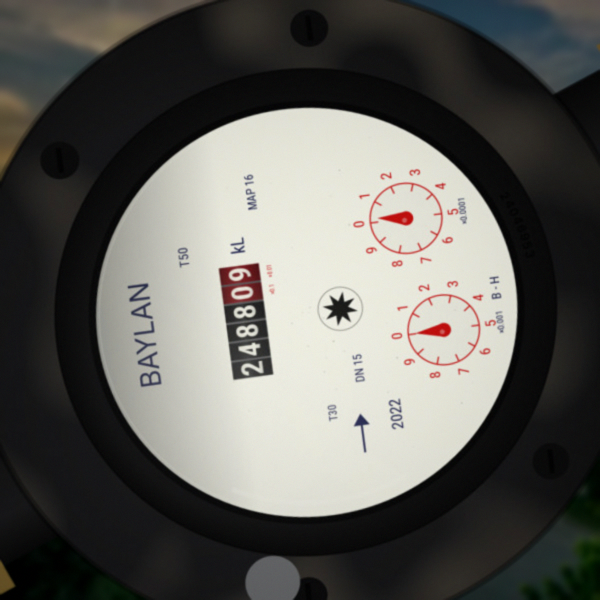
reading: 2488.0900kL
